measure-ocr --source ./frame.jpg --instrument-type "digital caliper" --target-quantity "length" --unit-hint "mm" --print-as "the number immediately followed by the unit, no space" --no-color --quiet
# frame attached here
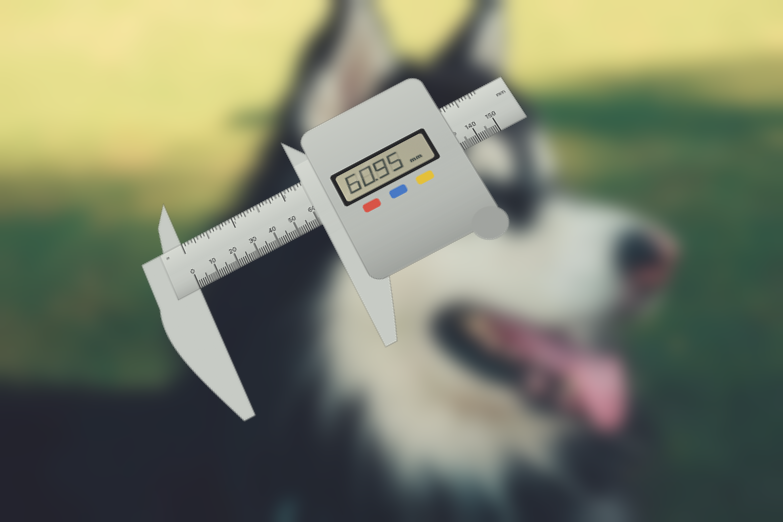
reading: 60.95mm
